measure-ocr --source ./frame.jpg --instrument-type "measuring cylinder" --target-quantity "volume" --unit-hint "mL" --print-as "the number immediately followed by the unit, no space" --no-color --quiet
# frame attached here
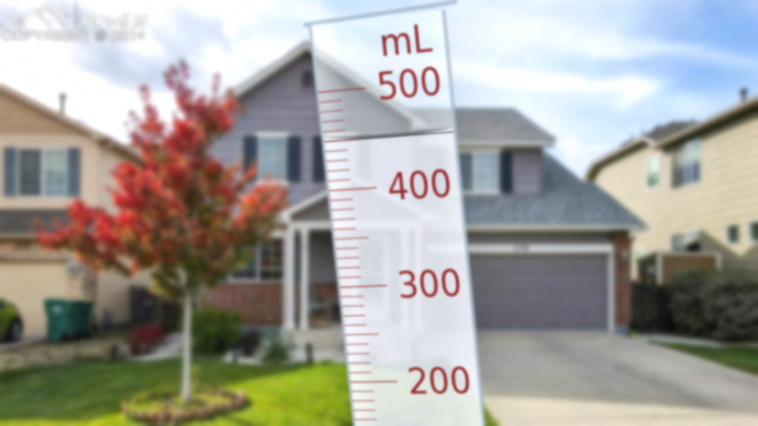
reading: 450mL
